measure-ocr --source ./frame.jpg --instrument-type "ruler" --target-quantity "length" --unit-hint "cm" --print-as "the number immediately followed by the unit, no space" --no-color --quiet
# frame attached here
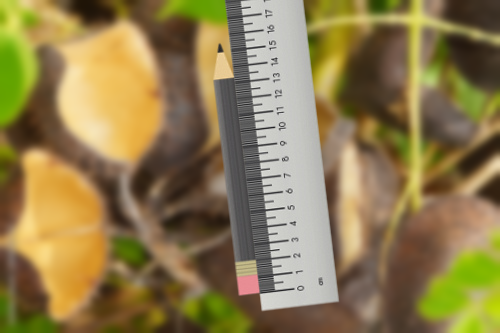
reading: 15.5cm
